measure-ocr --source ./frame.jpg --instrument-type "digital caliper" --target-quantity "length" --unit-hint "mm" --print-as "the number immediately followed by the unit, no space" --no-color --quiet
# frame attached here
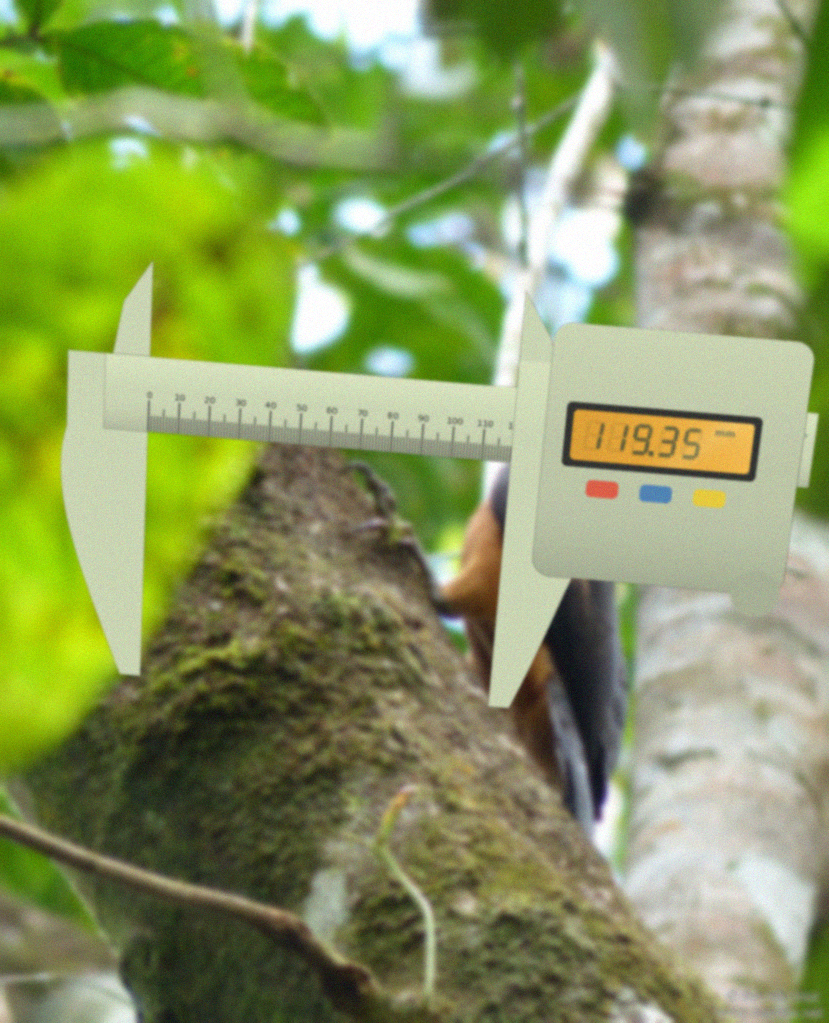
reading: 119.35mm
